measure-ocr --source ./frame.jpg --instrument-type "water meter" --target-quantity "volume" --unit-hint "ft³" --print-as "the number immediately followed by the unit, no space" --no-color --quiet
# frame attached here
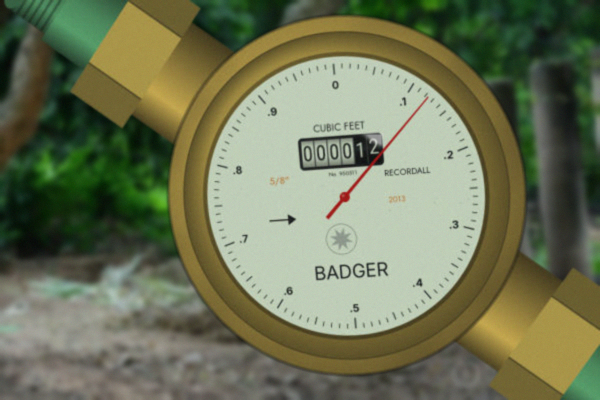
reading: 12.12ft³
